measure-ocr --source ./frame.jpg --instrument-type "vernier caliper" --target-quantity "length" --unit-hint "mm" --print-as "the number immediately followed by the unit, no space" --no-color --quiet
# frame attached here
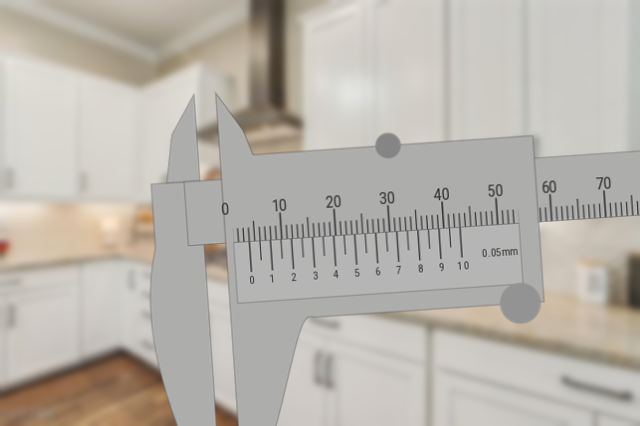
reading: 4.0mm
